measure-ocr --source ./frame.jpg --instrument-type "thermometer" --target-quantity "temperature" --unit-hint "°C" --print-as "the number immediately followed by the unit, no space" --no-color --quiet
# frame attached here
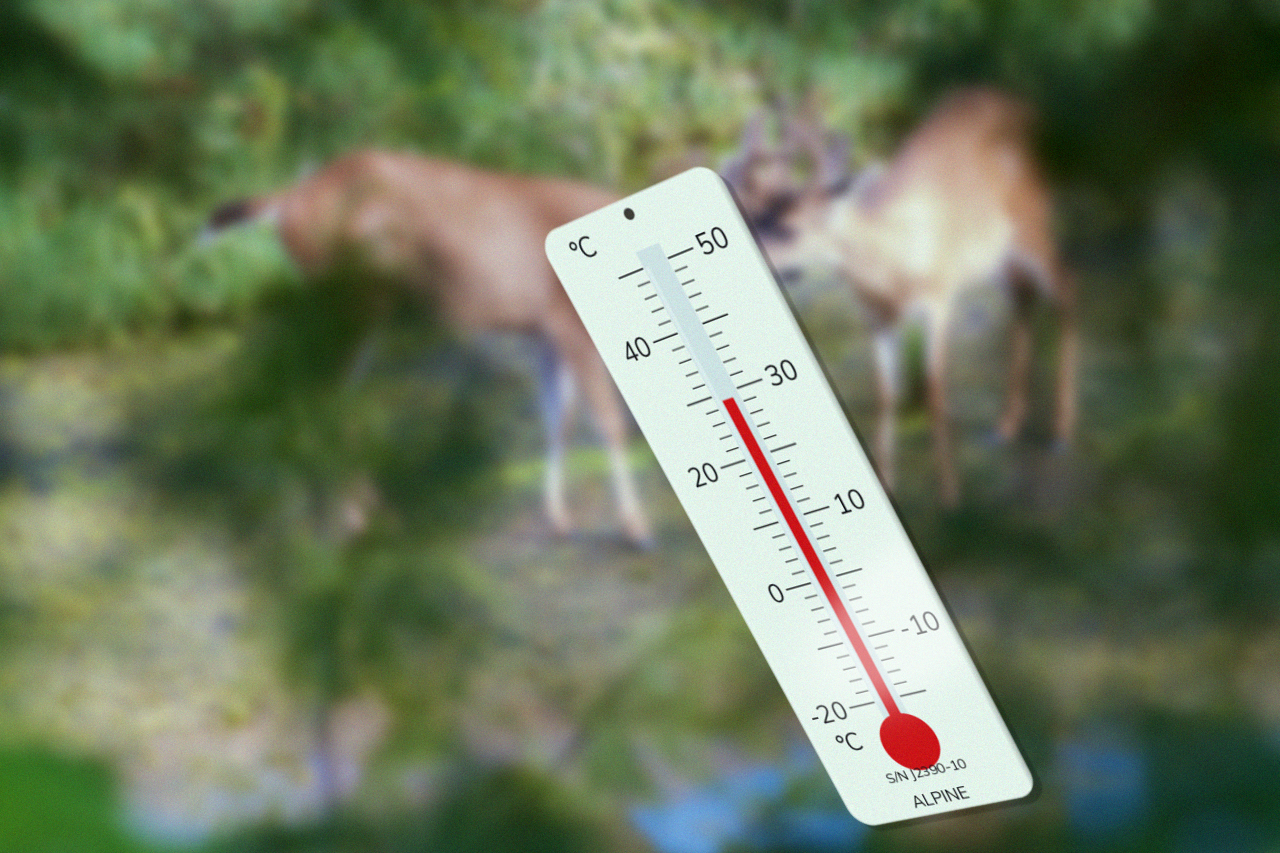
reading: 29°C
